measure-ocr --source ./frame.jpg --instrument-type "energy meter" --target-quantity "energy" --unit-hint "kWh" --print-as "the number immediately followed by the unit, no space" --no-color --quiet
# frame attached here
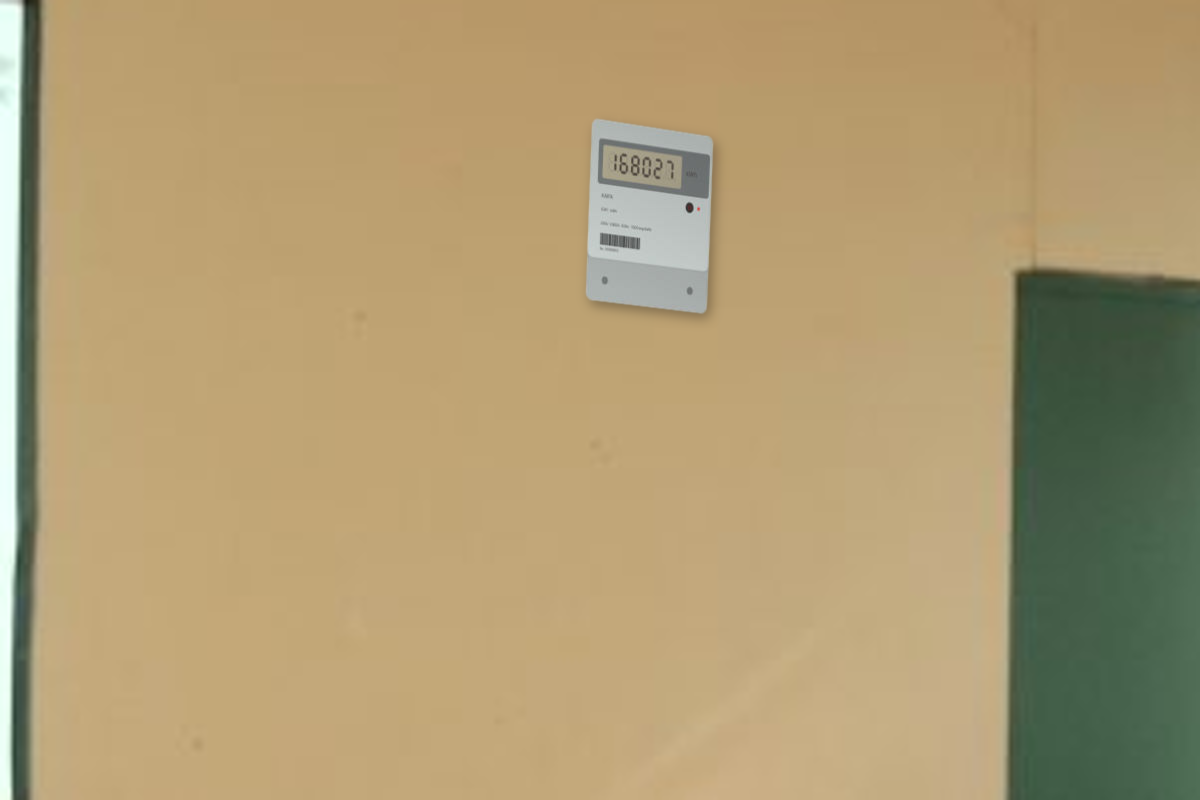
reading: 168027kWh
